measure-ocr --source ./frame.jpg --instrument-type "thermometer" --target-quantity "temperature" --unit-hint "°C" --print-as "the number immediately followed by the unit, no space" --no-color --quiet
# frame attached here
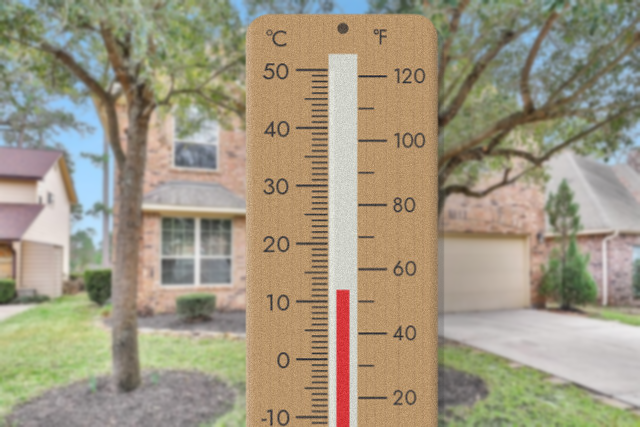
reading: 12°C
